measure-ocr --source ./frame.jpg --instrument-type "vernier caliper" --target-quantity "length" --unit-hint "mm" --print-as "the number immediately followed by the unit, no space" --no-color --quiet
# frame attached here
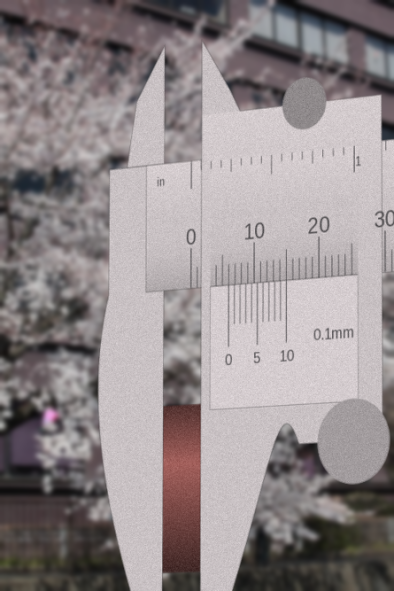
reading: 6.0mm
